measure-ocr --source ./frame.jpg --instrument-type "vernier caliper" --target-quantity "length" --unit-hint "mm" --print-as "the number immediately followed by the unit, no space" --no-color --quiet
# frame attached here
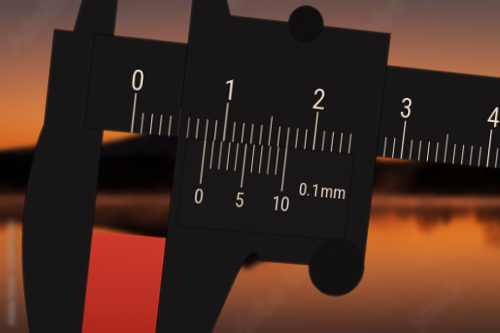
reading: 8.0mm
